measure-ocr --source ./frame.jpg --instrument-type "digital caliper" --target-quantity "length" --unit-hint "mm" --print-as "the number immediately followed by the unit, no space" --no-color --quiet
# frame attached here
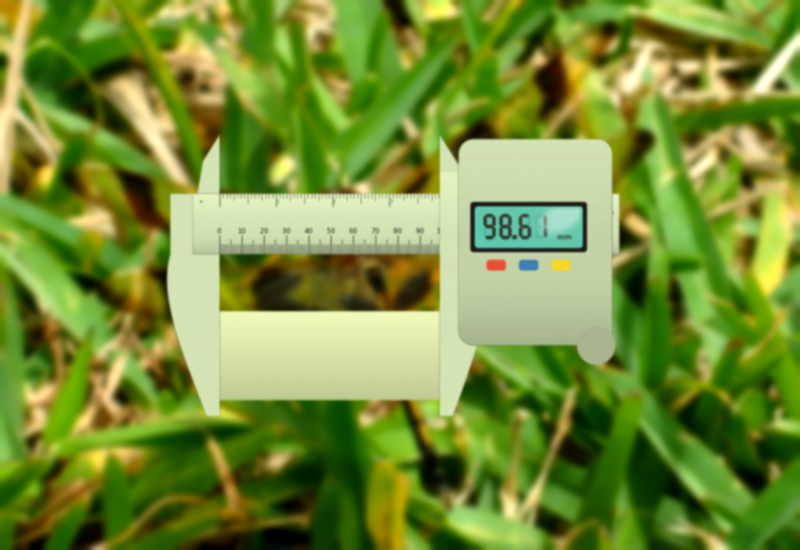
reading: 98.61mm
